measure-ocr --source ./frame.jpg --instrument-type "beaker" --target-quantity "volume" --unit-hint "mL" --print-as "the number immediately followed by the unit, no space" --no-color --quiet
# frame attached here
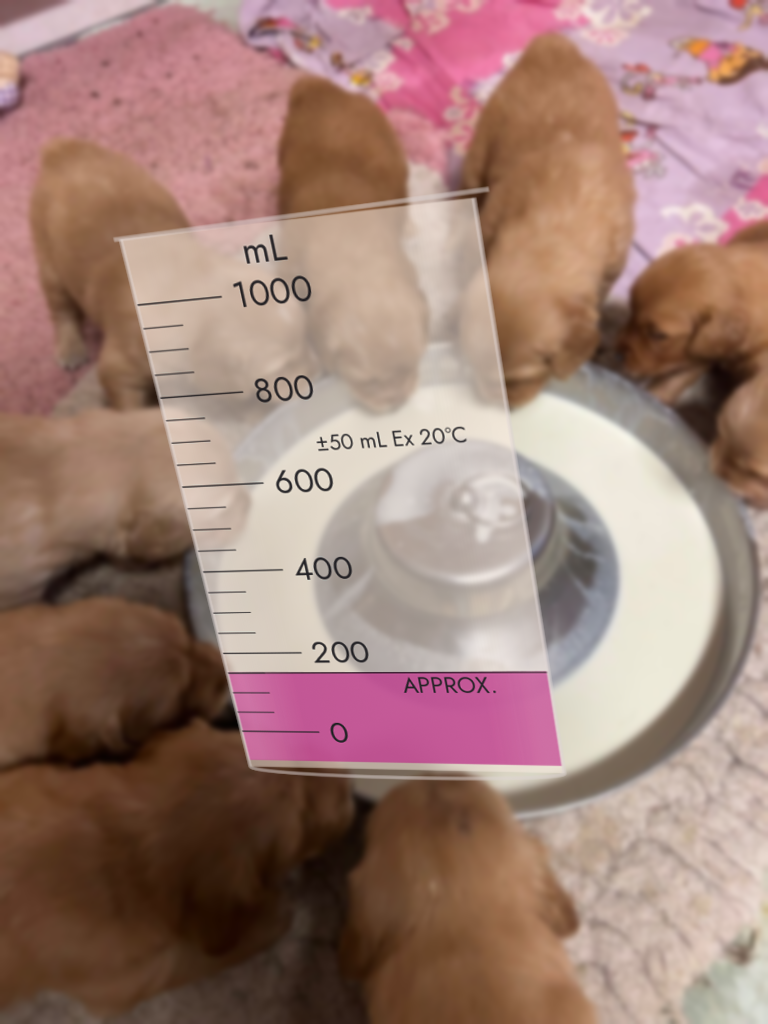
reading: 150mL
